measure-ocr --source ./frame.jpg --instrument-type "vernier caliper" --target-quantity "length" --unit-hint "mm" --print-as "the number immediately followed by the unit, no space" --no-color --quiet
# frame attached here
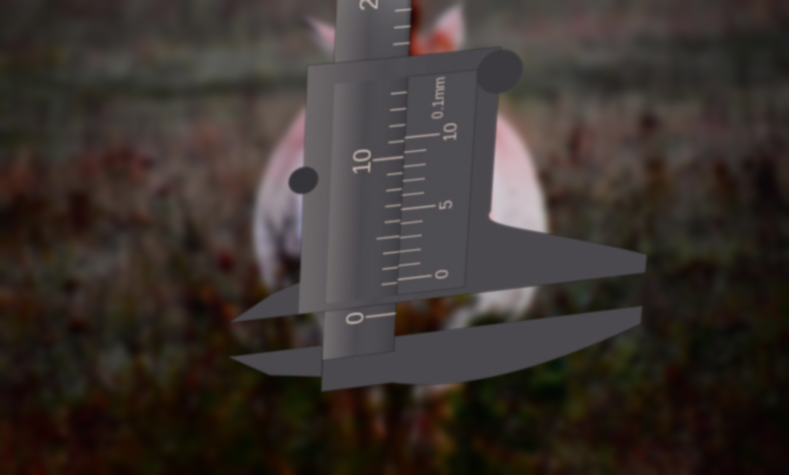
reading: 2.2mm
